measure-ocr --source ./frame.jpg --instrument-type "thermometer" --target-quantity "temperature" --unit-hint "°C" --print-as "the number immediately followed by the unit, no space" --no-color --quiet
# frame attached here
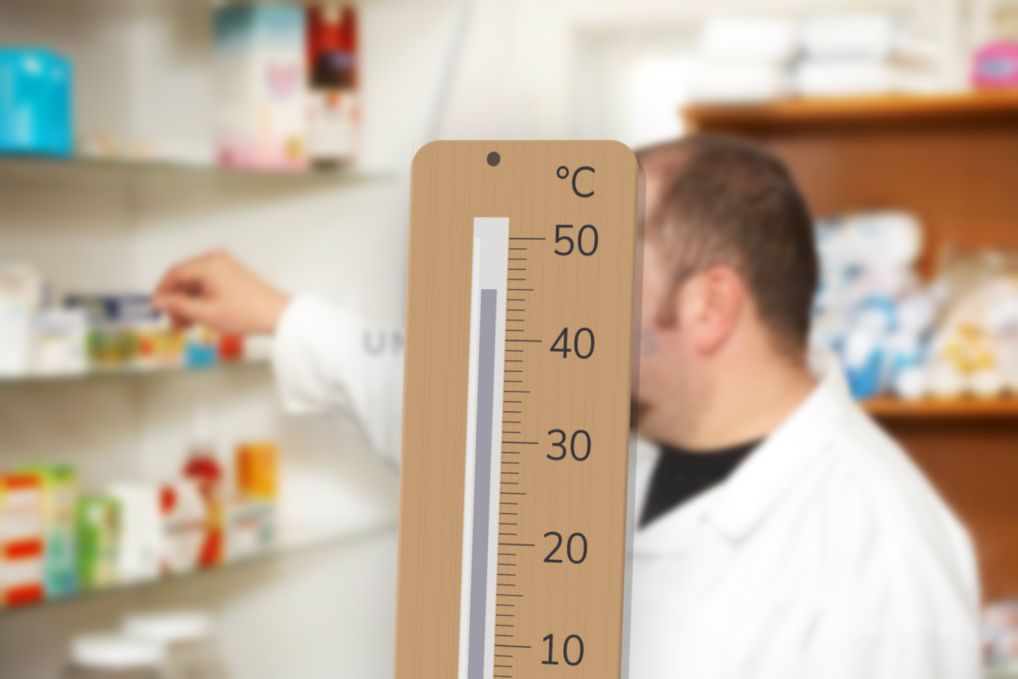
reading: 45°C
